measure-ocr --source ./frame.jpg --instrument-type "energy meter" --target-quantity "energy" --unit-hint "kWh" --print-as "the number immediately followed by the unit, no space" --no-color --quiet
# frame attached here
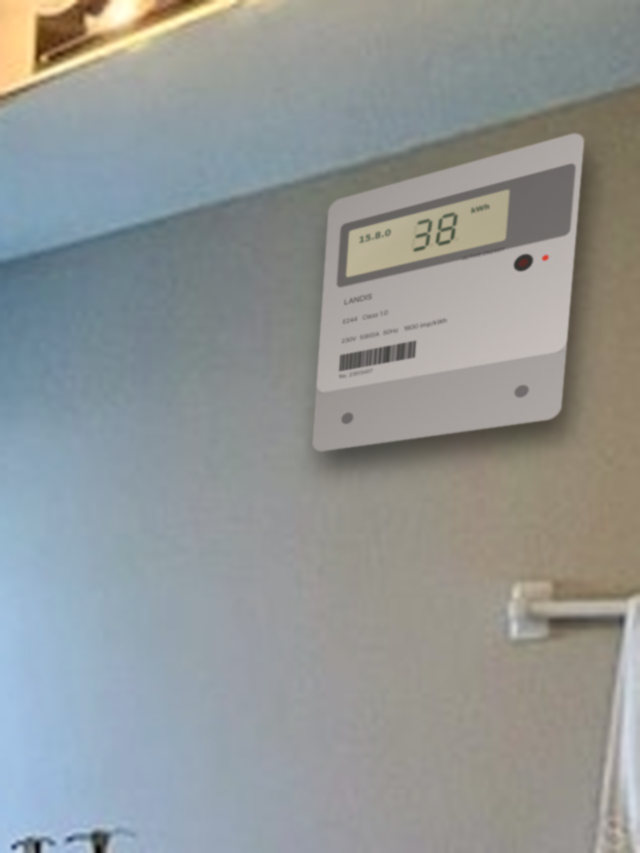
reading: 38kWh
